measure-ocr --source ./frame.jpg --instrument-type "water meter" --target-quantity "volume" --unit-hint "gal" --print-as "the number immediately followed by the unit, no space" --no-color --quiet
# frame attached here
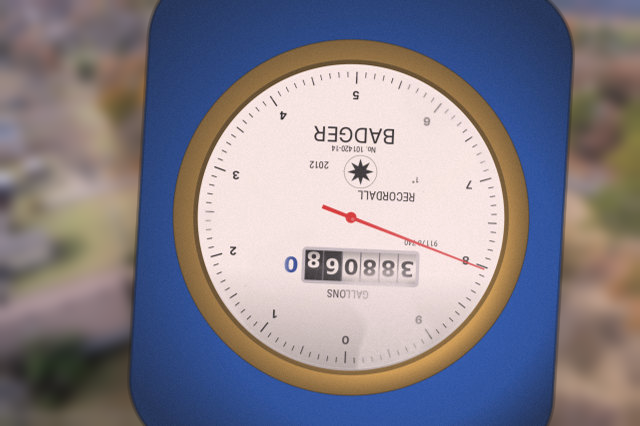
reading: 3880678.0gal
